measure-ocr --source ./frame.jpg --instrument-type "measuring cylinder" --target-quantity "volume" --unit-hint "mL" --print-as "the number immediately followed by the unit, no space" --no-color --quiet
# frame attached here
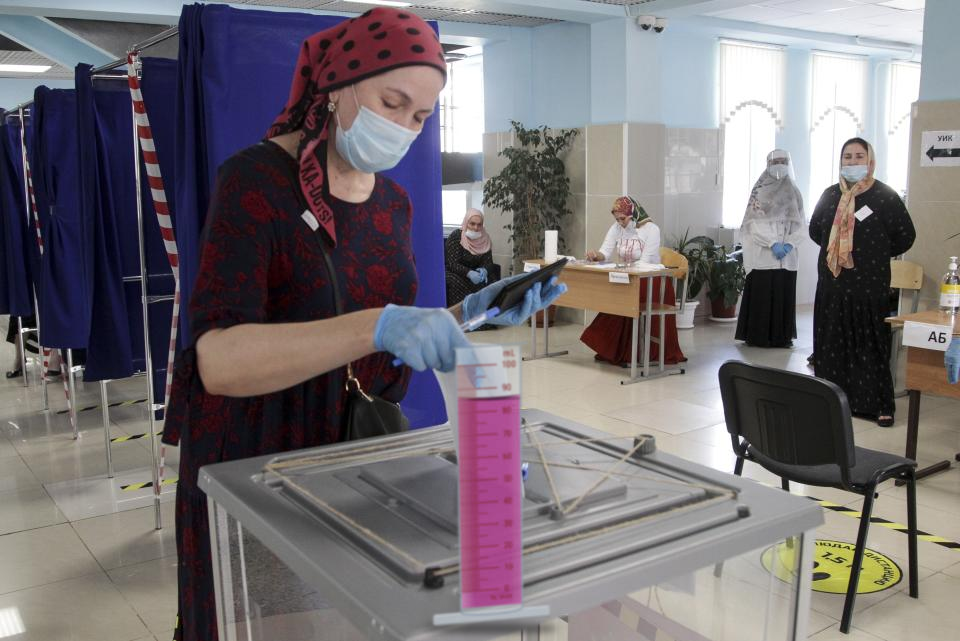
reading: 85mL
